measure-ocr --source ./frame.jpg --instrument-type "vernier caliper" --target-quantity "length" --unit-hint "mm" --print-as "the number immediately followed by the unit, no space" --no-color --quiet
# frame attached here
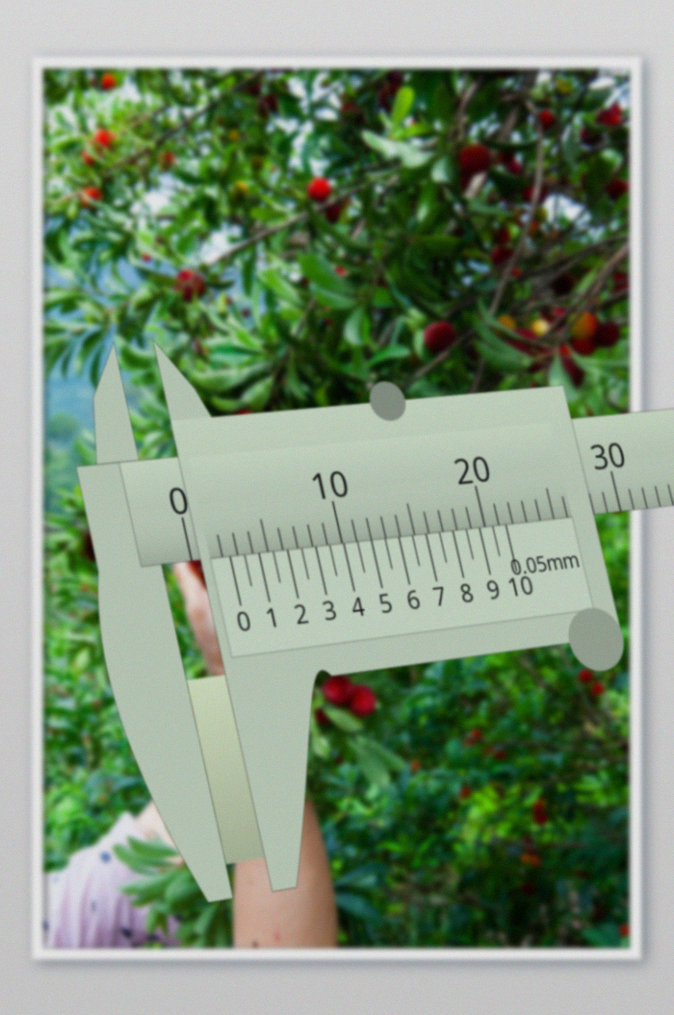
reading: 2.5mm
